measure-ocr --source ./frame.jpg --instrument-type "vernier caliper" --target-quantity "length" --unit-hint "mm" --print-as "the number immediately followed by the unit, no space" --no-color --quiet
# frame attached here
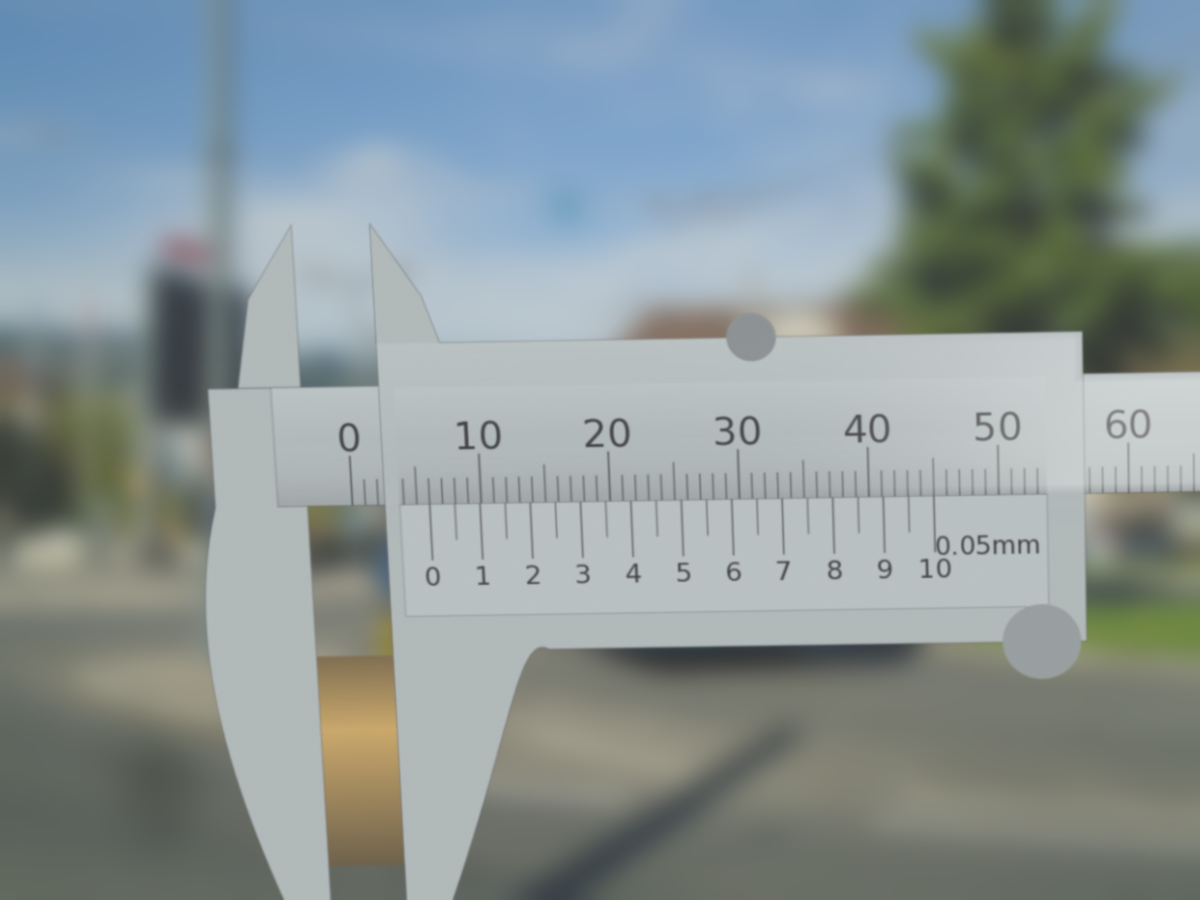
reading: 6.0mm
